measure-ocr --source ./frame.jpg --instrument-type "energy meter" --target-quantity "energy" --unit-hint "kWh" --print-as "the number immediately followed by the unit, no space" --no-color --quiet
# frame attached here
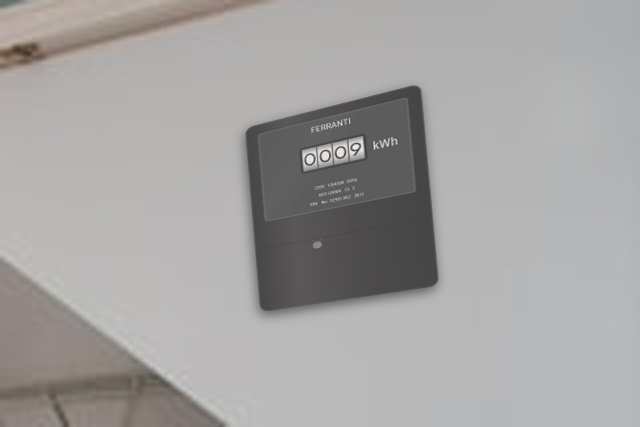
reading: 9kWh
